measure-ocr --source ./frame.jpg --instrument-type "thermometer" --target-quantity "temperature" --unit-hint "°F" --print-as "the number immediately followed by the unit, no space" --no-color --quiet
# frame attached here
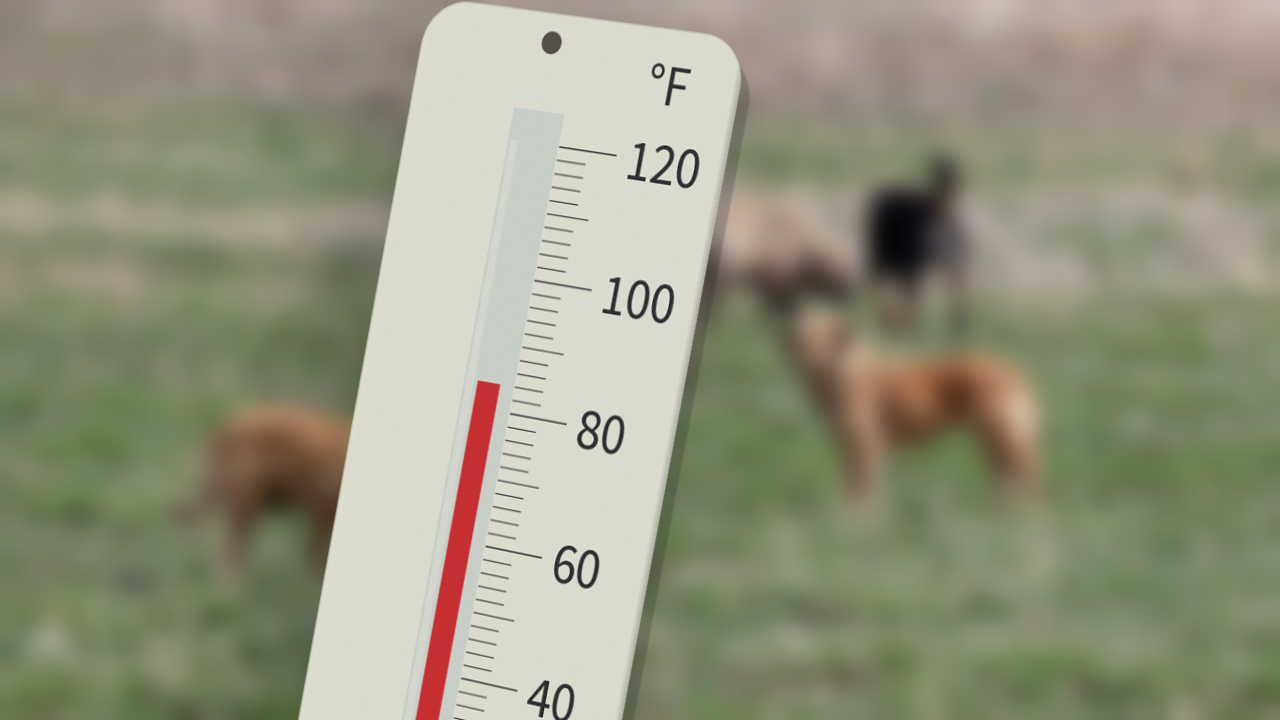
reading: 84°F
